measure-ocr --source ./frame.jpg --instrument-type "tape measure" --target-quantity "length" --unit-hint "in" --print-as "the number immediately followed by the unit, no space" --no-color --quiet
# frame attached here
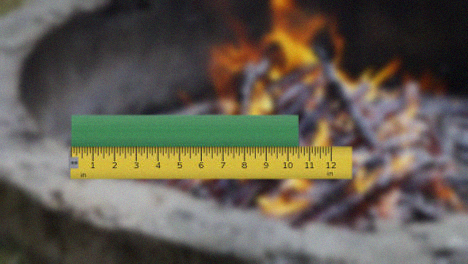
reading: 10.5in
